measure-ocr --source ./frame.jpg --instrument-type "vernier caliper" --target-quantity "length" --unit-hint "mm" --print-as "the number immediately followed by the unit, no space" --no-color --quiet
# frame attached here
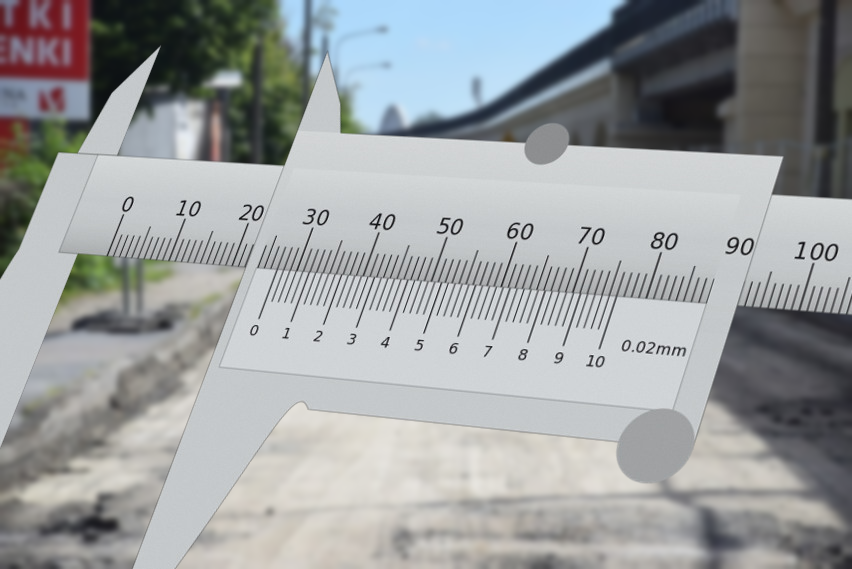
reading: 27.0mm
